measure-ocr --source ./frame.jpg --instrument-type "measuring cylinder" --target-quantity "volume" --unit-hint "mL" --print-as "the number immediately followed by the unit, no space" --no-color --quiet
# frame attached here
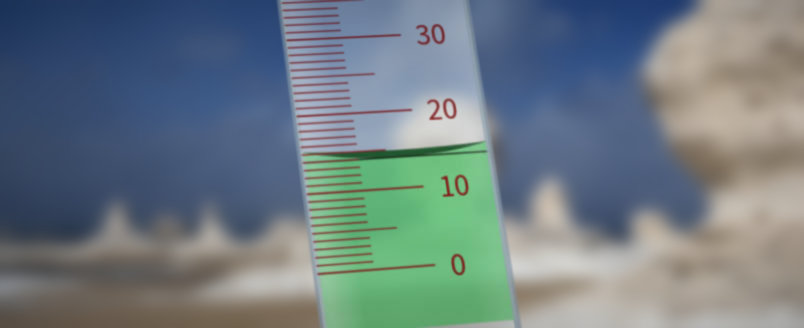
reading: 14mL
